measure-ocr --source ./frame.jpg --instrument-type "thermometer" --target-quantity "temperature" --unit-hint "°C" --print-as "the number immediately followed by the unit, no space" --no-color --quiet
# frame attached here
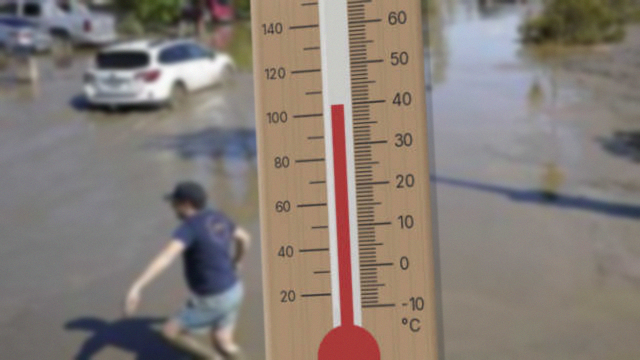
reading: 40°C
